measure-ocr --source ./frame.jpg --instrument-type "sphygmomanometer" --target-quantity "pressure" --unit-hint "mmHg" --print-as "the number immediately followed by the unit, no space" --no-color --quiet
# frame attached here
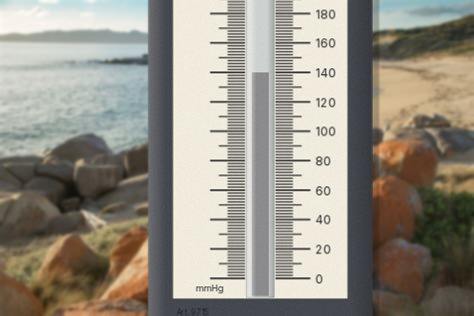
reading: 140mmHg
